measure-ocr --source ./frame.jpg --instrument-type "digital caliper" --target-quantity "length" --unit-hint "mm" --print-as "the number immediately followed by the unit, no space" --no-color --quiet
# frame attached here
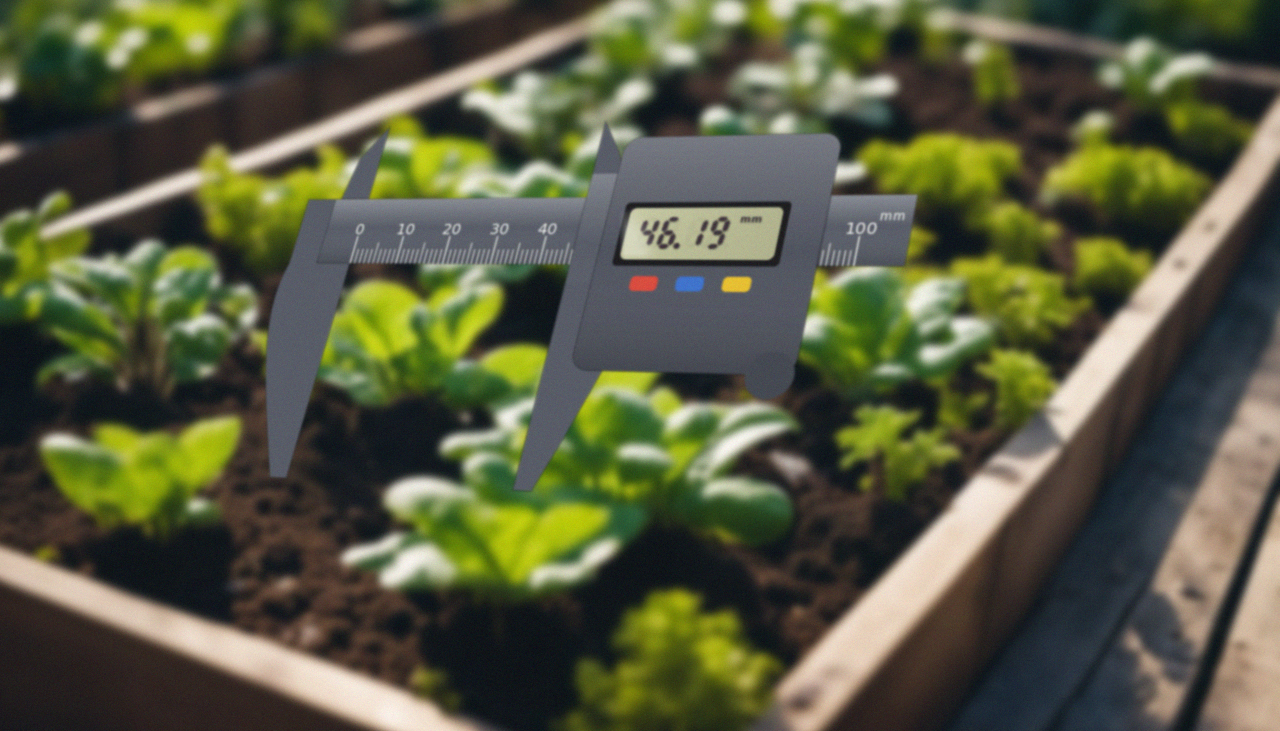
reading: 46.19mm
